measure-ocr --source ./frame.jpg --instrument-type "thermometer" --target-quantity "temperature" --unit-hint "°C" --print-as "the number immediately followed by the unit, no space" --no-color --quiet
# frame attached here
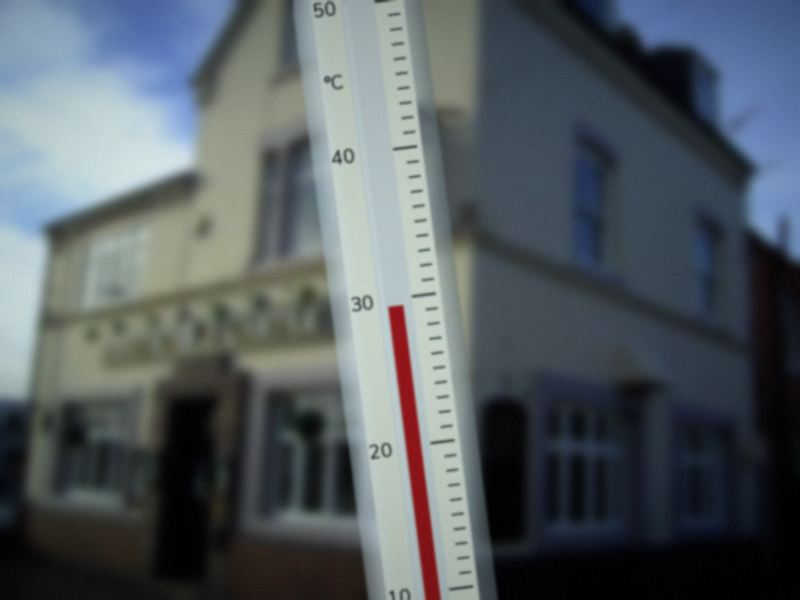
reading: 29.5°C
